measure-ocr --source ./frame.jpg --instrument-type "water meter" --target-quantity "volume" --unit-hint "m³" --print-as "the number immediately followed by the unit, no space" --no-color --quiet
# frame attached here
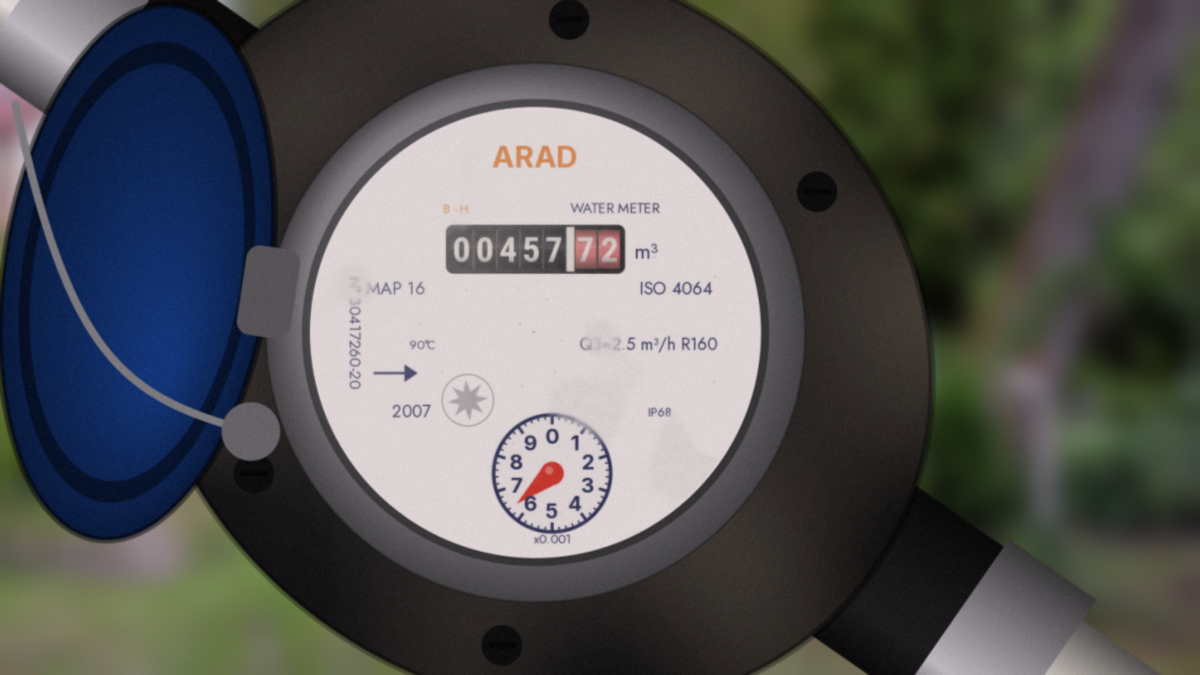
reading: 457.726m³
